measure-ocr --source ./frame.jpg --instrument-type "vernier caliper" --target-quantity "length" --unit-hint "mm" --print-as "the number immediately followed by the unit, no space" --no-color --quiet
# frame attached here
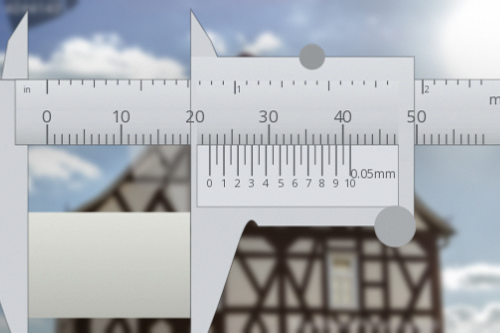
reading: 22.0mm
